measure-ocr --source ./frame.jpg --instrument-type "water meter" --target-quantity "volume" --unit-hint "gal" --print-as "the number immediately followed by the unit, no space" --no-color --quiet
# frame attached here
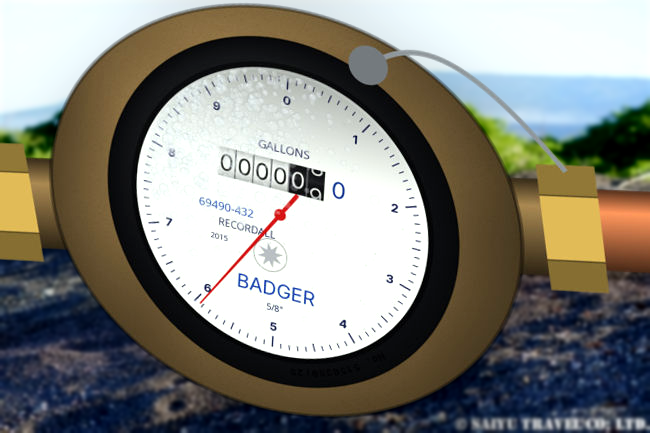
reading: 85.9gal
